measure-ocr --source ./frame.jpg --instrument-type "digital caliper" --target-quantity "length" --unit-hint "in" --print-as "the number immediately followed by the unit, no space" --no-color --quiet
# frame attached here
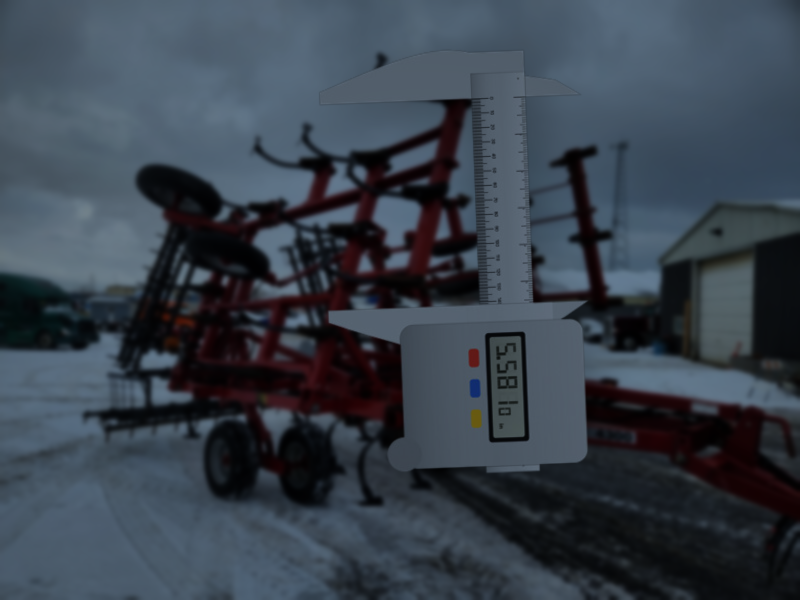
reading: 5.5810in
